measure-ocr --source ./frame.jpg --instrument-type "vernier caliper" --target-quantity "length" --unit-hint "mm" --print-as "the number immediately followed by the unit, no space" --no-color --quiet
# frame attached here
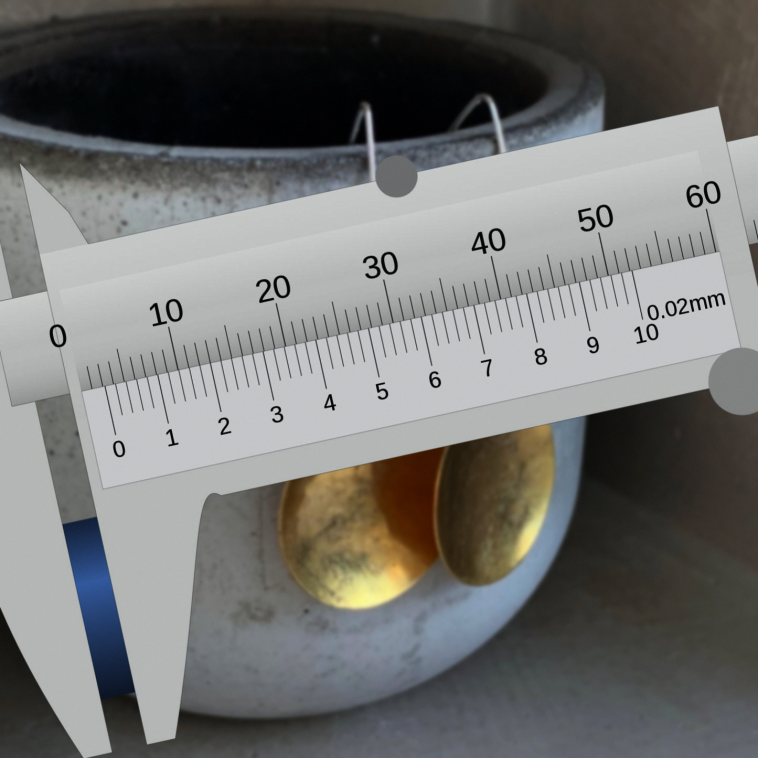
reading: 3.2mm
